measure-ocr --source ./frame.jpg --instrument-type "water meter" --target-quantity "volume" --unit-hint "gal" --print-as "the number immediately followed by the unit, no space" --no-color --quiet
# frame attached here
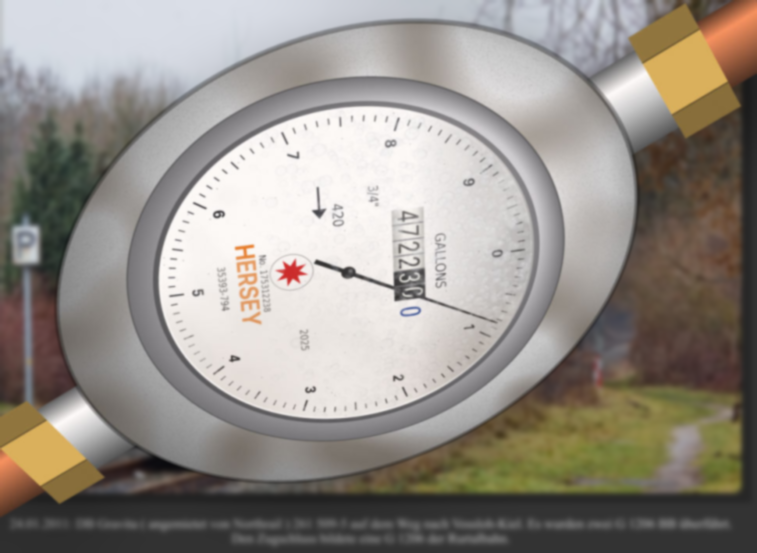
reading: 4722300.8gal
